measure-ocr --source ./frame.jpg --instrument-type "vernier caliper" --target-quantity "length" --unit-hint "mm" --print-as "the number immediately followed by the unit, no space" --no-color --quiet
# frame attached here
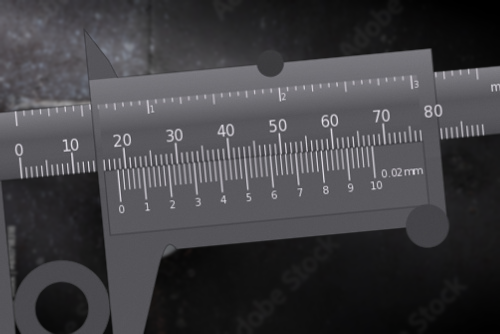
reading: 18.5mm
